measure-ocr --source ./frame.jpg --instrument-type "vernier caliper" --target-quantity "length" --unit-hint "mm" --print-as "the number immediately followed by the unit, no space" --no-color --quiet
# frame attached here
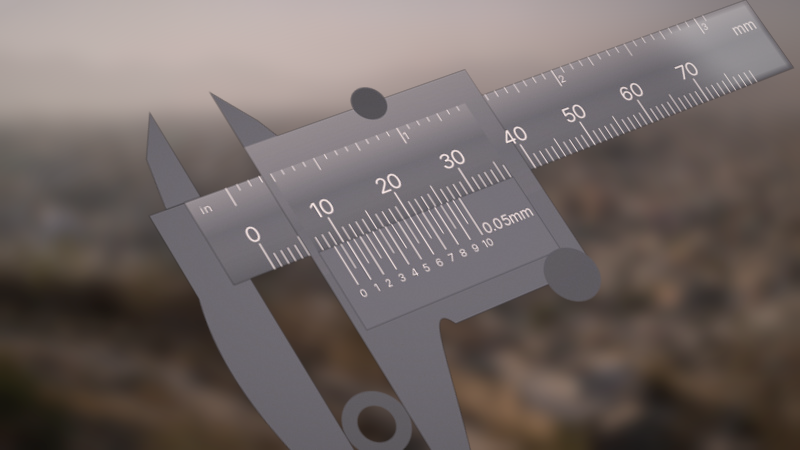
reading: 8.6mm
